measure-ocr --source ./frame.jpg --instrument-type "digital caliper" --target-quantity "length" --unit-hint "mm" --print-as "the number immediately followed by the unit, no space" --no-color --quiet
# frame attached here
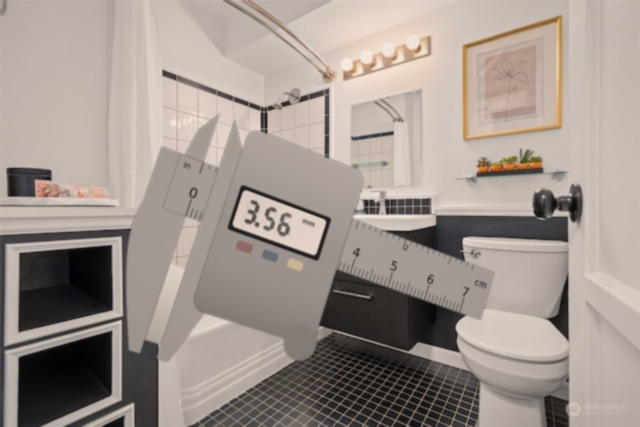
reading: 3.56mm
